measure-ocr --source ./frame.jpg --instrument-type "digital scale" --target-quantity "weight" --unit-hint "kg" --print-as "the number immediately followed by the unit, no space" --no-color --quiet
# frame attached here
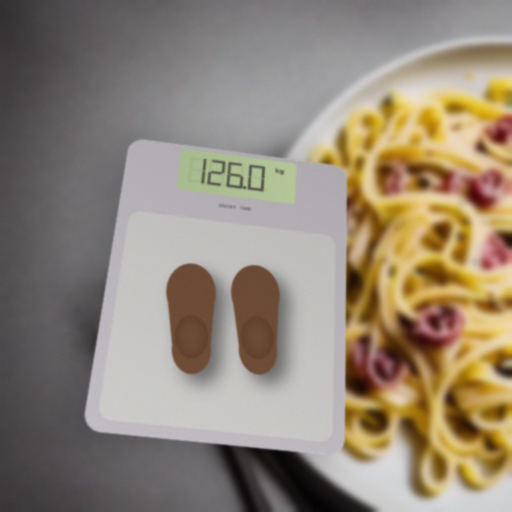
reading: 126.0kg
